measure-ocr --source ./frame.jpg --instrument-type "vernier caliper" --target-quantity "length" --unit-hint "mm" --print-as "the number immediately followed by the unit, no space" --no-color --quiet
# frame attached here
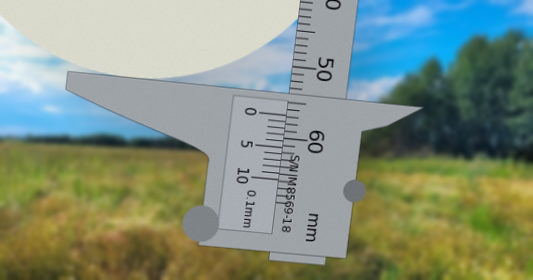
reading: 56.8mm
